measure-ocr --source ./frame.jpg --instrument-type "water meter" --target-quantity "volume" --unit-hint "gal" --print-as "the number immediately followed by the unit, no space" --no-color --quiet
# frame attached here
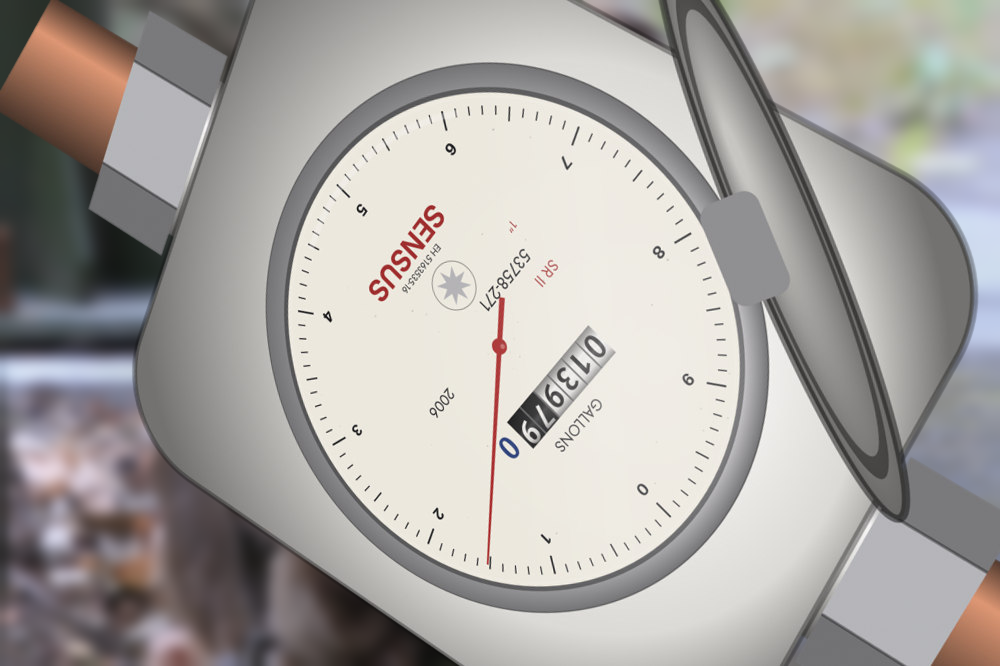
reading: 139791.5gal
